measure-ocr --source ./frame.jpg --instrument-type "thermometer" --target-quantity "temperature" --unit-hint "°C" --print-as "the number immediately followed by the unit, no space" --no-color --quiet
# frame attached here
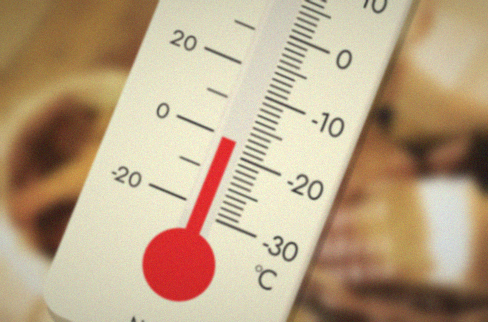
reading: -18°C
